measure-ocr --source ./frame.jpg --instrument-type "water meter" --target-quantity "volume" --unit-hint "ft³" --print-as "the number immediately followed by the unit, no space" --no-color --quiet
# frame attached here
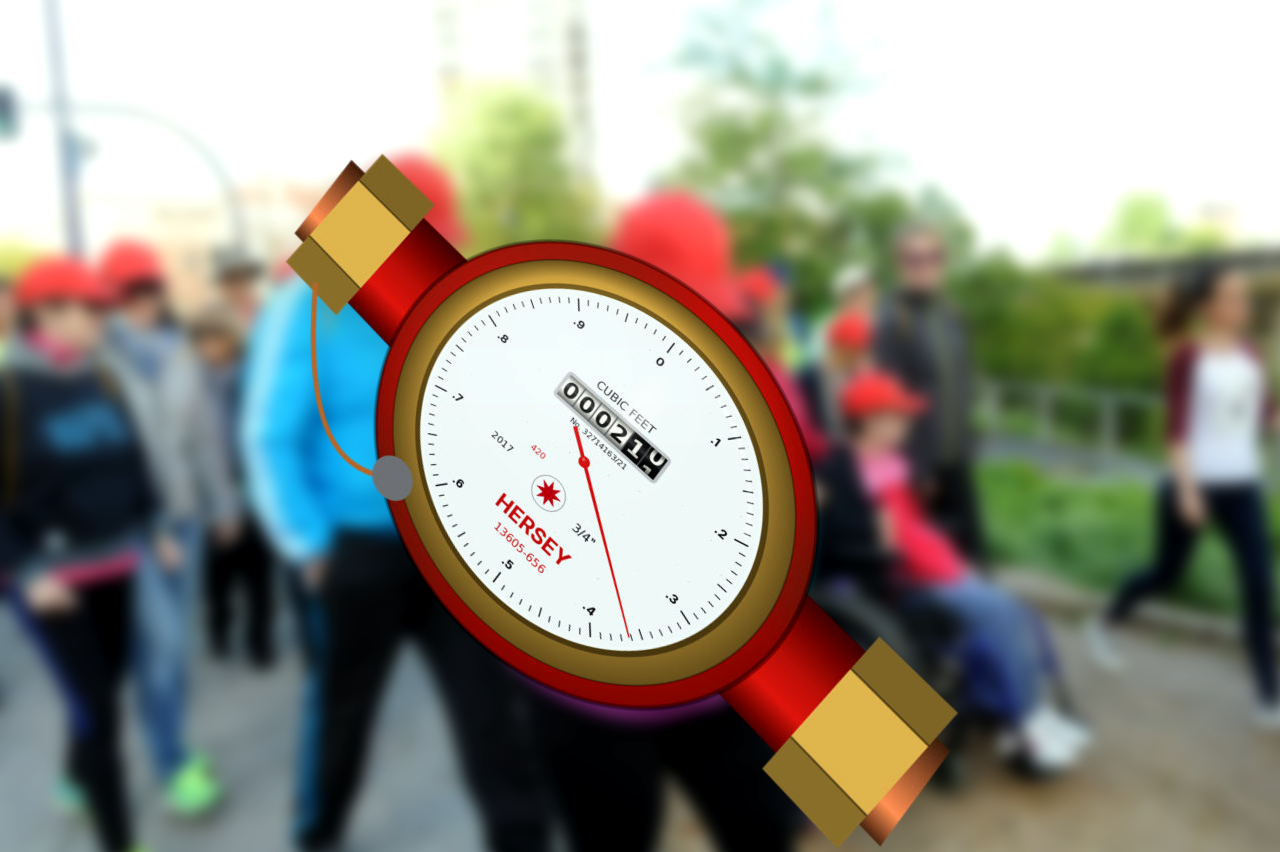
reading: 210.36ft³
